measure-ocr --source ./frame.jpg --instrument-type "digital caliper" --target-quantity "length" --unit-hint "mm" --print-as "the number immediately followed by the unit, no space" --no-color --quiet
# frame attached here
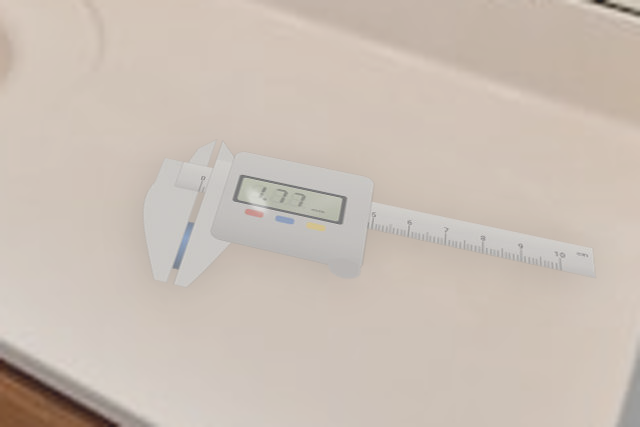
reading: 1.77mm
